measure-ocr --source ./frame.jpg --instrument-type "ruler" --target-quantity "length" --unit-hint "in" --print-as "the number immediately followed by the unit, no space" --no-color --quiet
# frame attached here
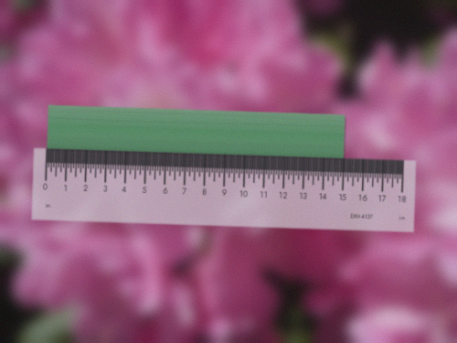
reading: 15in
